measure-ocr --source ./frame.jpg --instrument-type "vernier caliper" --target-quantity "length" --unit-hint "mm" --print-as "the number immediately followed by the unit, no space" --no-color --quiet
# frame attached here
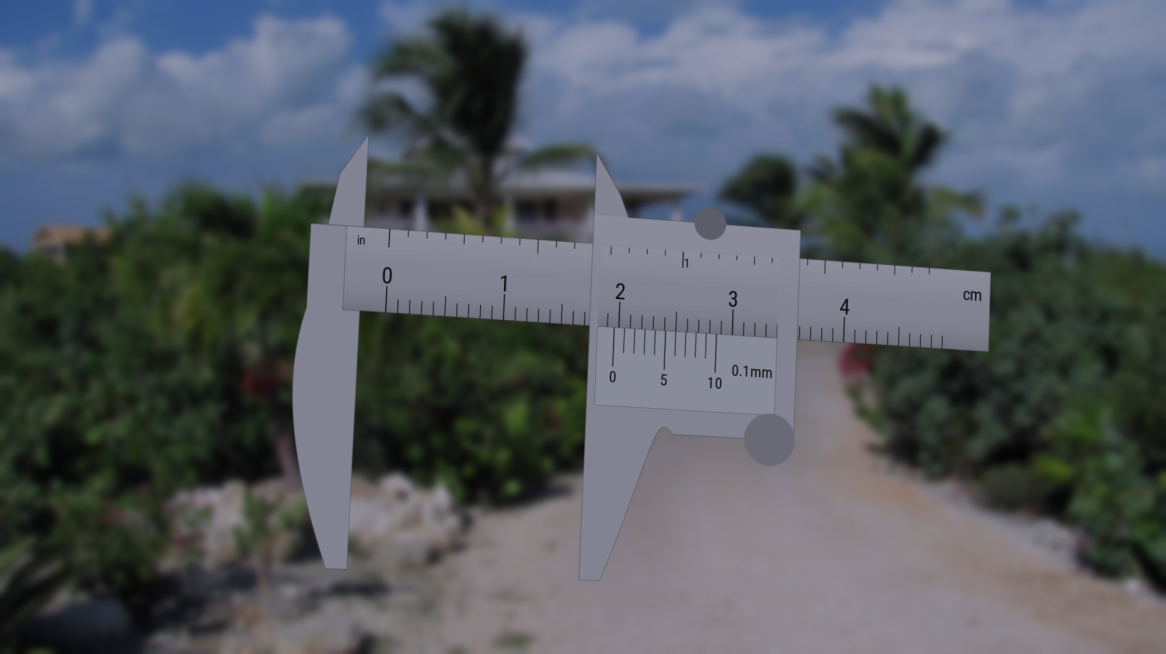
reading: 19.6mm
